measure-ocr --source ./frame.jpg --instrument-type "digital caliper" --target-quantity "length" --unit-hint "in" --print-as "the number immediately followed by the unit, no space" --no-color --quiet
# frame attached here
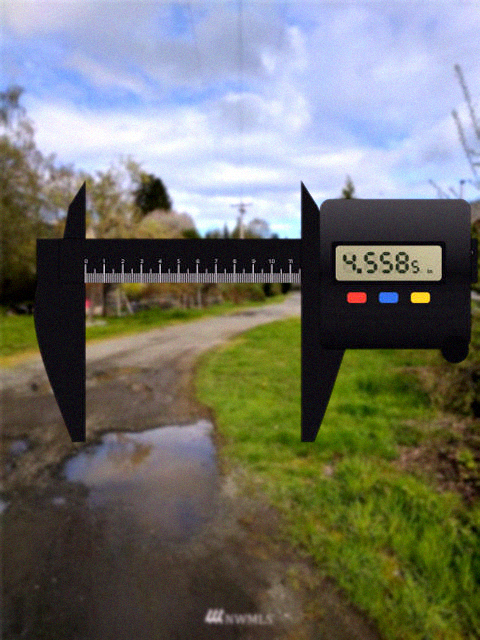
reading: 4.5585in
